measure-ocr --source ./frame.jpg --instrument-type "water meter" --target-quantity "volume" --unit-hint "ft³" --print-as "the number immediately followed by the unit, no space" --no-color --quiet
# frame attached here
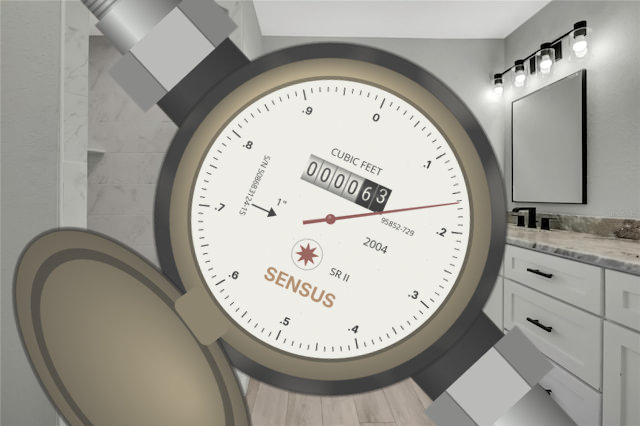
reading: 63.16ft³
